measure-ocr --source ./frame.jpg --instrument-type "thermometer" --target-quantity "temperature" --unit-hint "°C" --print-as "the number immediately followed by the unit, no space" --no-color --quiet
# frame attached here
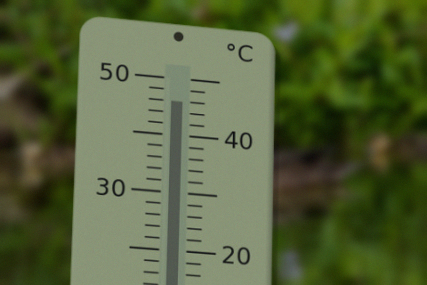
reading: 46°C
